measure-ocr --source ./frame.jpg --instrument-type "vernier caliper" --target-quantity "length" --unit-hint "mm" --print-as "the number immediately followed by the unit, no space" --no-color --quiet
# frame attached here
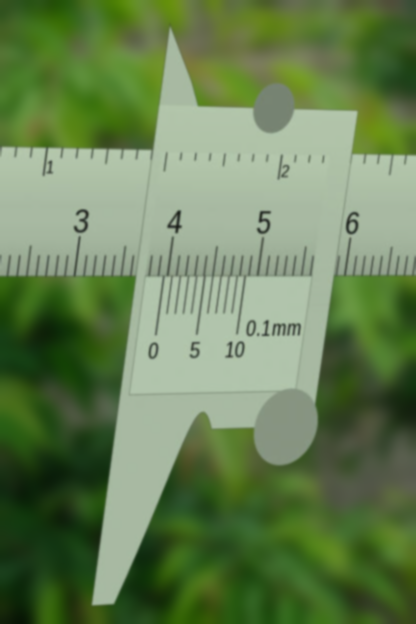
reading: 39.6mm
